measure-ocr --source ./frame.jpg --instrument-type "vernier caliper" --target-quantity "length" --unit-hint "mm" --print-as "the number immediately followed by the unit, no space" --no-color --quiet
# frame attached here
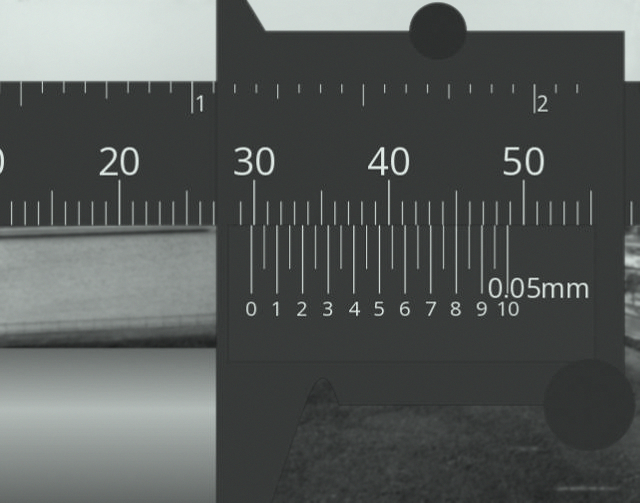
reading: 29.8mm
